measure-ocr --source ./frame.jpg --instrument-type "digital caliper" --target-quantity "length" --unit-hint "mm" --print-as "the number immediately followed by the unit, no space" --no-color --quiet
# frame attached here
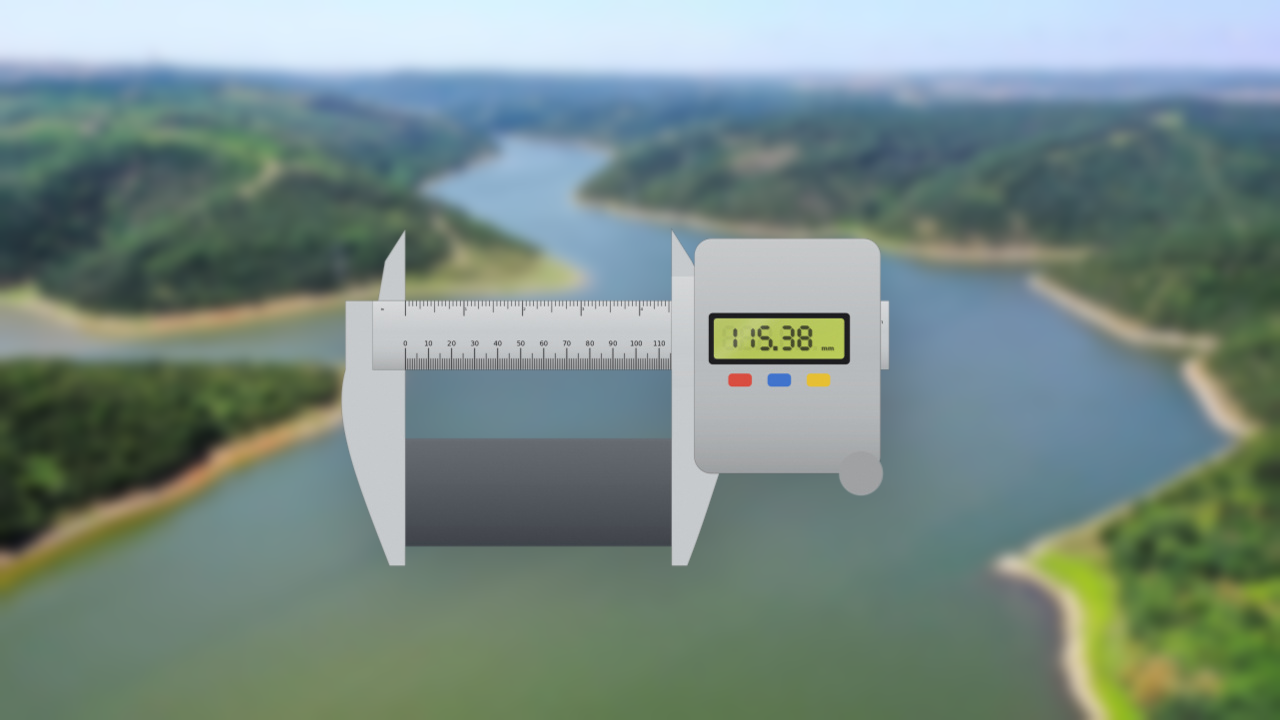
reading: 115.38mm
